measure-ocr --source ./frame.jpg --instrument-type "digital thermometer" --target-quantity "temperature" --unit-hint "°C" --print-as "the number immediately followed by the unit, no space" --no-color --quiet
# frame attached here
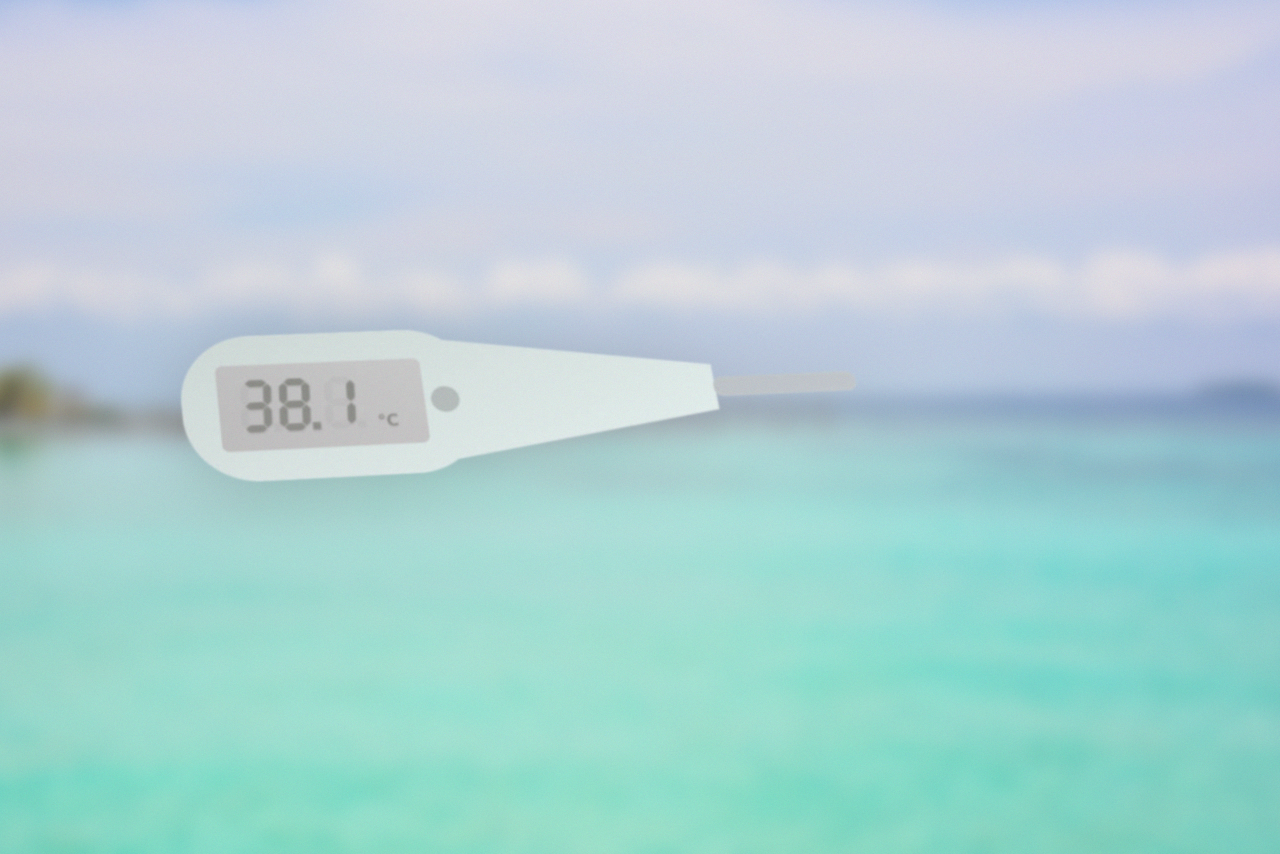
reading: 38.1°C
